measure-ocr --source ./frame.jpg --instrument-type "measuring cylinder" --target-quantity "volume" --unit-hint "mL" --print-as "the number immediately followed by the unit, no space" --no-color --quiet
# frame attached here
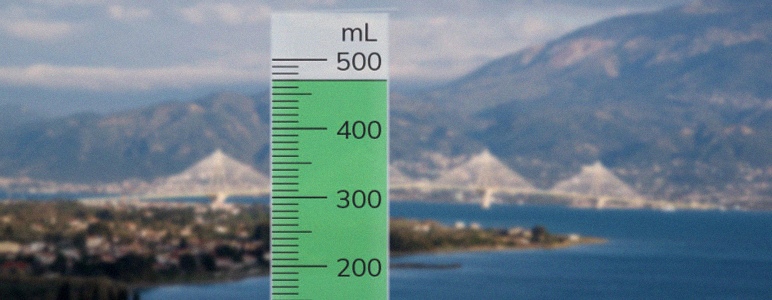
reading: 470mL
